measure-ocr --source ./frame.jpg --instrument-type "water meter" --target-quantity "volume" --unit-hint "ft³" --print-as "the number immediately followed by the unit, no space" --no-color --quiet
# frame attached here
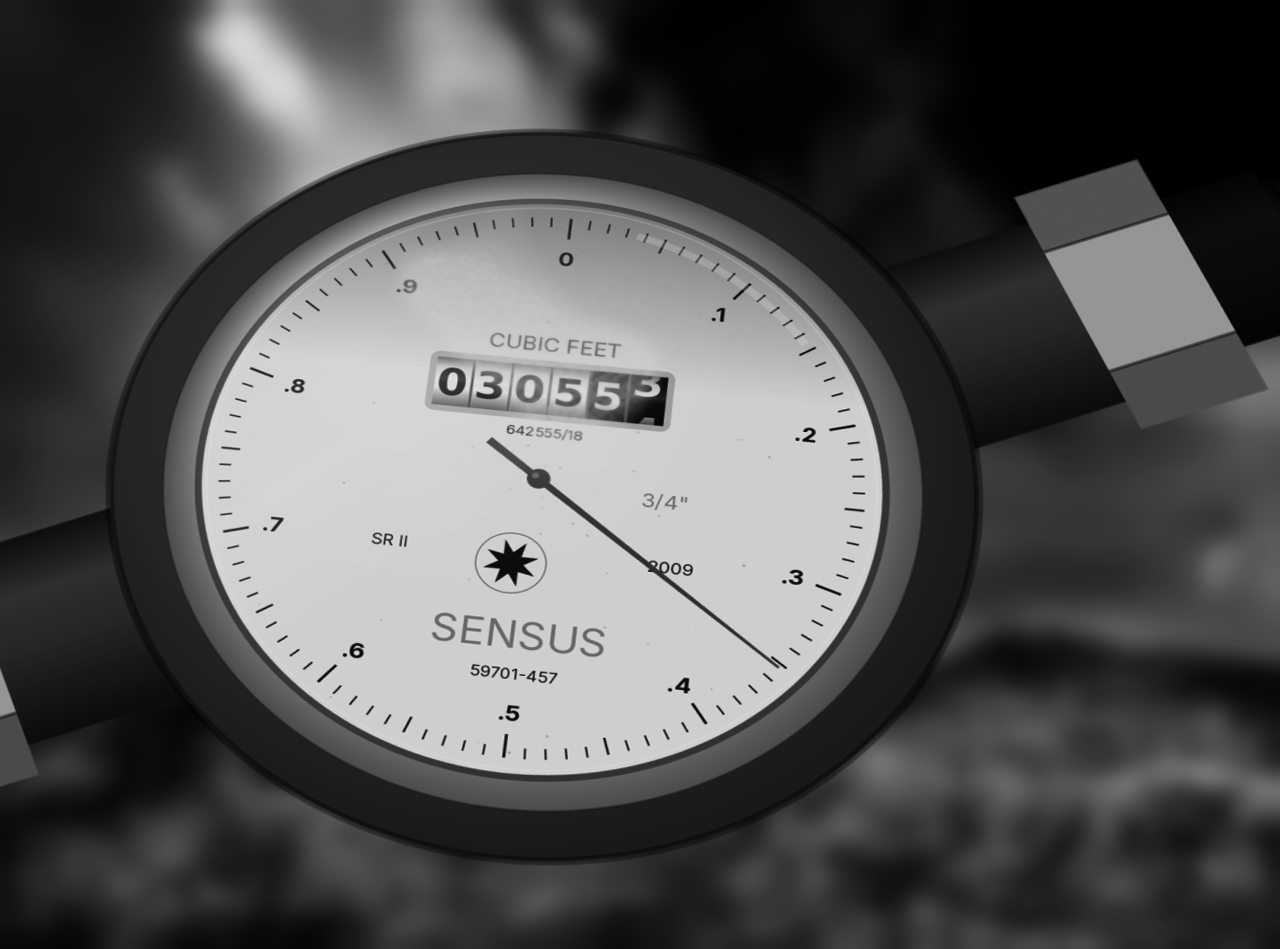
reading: 30553.35ft³
